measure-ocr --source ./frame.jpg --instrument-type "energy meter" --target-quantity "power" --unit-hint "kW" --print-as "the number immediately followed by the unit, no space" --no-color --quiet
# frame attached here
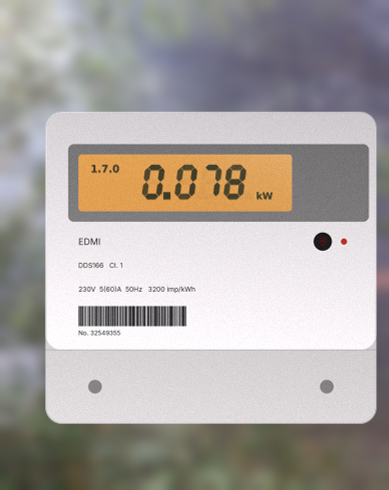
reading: 0.078kW
